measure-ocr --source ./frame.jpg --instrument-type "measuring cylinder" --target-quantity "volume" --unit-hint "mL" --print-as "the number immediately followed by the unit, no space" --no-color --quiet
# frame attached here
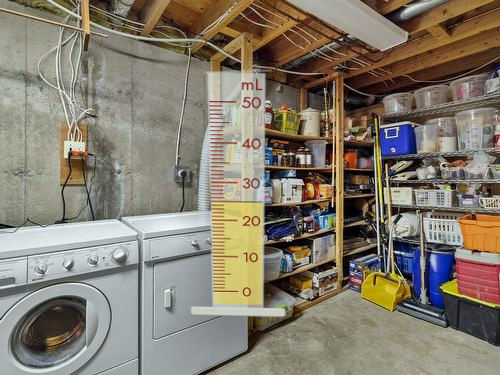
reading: 25mL
